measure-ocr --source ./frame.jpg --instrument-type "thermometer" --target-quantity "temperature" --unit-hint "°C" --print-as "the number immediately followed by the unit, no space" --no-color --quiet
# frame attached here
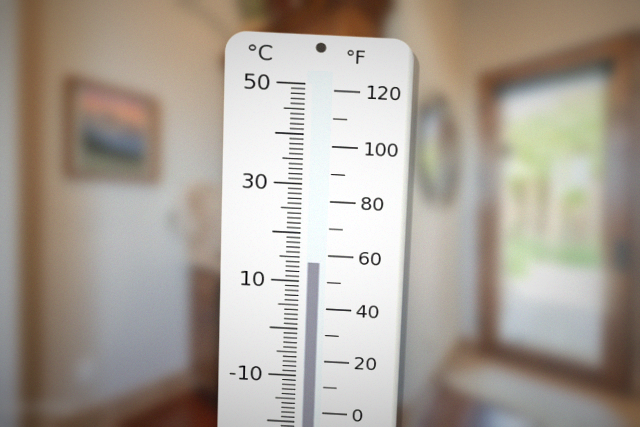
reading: 14°C
